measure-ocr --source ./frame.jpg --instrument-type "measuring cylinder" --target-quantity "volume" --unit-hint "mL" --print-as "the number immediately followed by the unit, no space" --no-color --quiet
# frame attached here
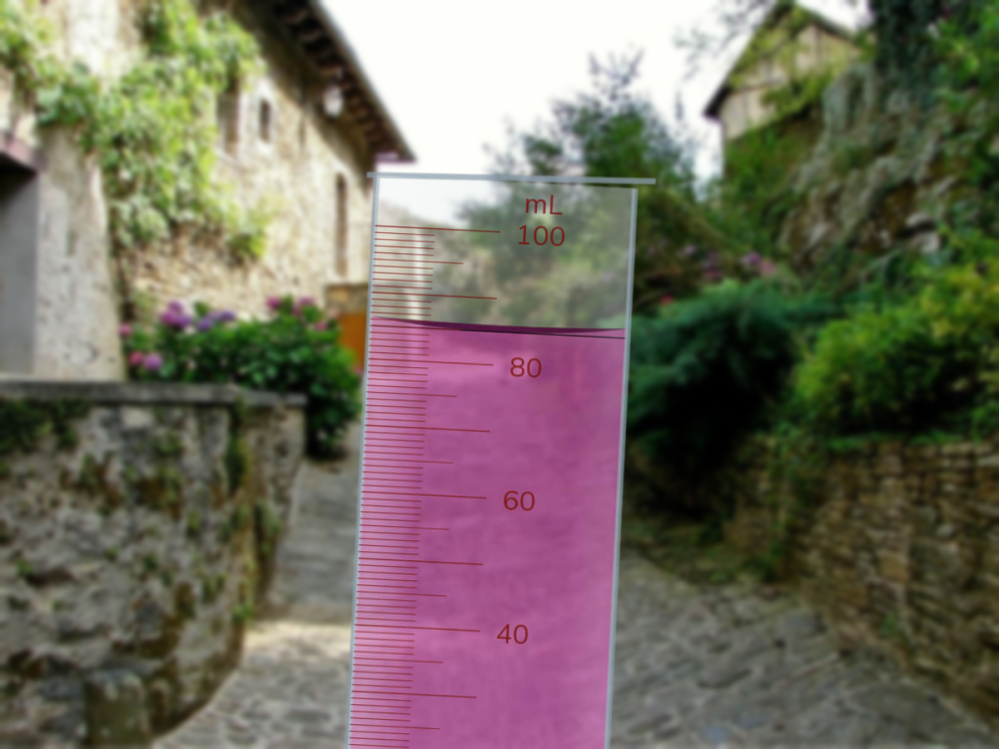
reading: 85mL
